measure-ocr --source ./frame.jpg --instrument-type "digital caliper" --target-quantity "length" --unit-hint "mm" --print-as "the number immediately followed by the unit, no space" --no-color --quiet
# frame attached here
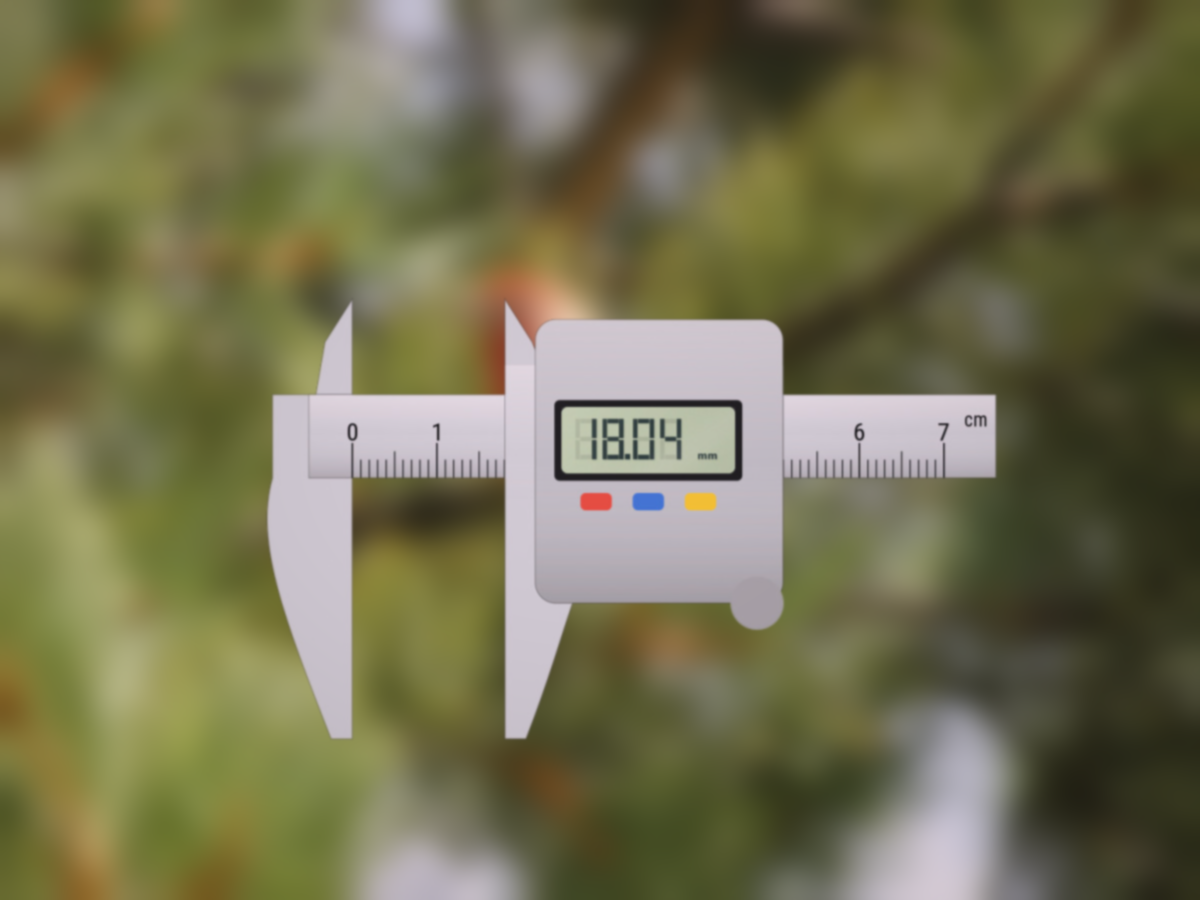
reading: 18.04mm
